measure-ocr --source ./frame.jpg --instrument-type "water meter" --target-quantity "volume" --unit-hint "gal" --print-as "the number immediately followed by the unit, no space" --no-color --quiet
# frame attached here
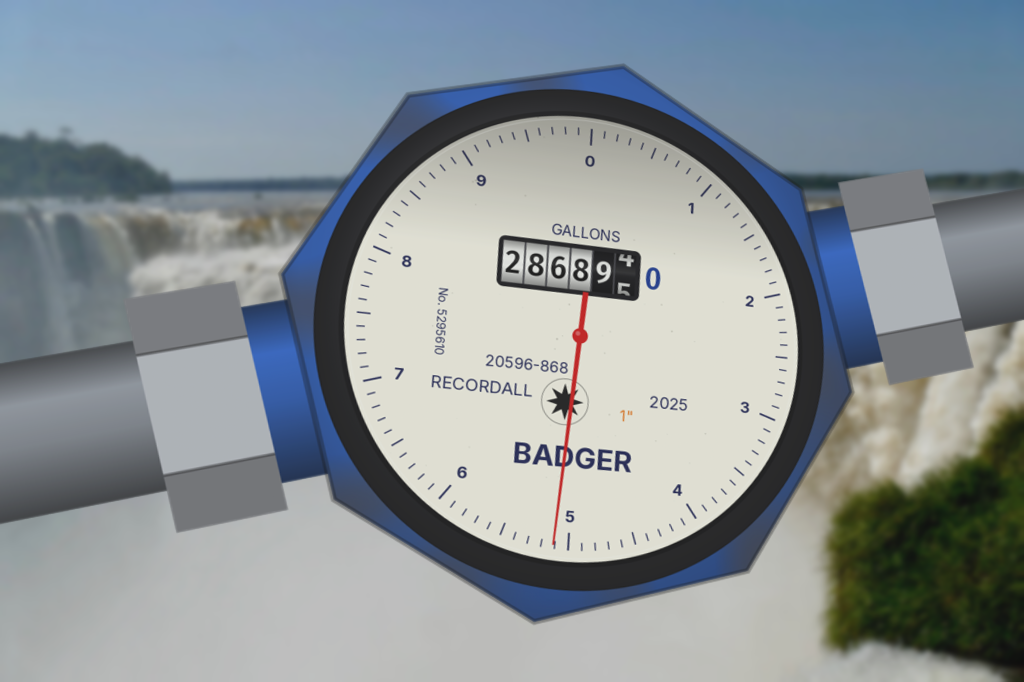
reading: 2868945.1gal
